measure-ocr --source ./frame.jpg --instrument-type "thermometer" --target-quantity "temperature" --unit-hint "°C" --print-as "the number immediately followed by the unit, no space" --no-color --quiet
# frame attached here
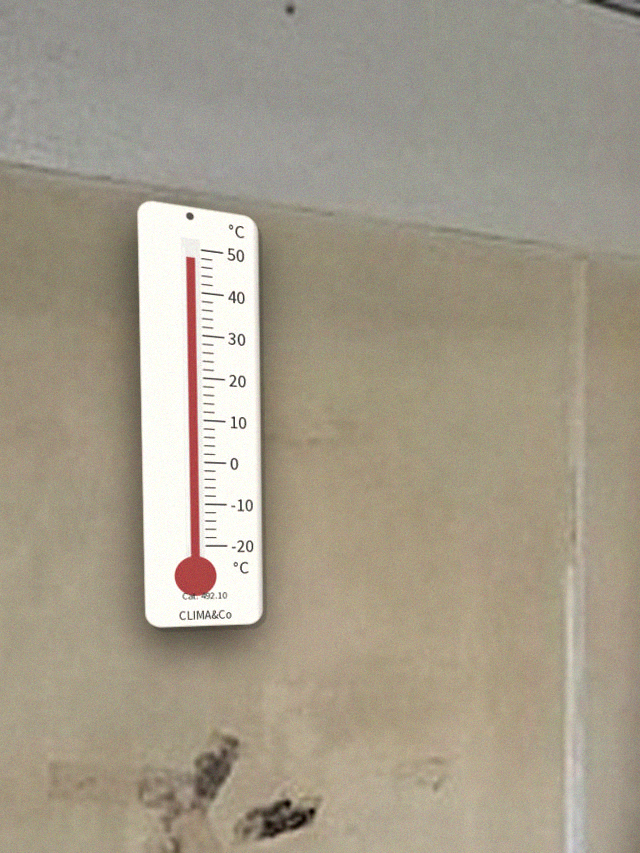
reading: 48°C
